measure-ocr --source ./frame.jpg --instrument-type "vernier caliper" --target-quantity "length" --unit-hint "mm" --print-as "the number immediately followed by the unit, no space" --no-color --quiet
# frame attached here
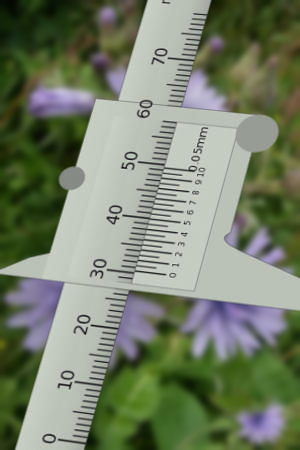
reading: 30.4mm
